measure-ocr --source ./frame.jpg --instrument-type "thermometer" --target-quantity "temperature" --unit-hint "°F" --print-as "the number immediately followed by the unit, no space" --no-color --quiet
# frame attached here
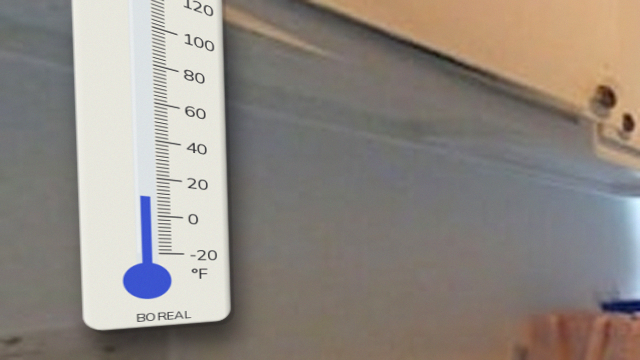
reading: 10°F
